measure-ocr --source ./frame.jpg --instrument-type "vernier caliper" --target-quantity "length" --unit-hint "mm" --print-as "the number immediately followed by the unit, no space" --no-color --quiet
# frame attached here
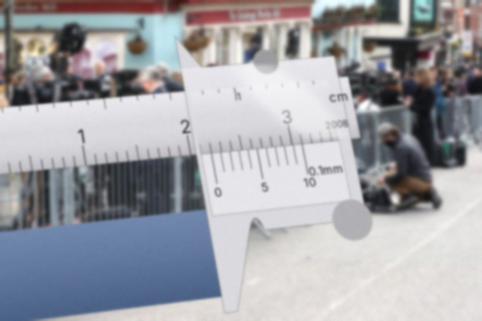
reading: 22.0mm
